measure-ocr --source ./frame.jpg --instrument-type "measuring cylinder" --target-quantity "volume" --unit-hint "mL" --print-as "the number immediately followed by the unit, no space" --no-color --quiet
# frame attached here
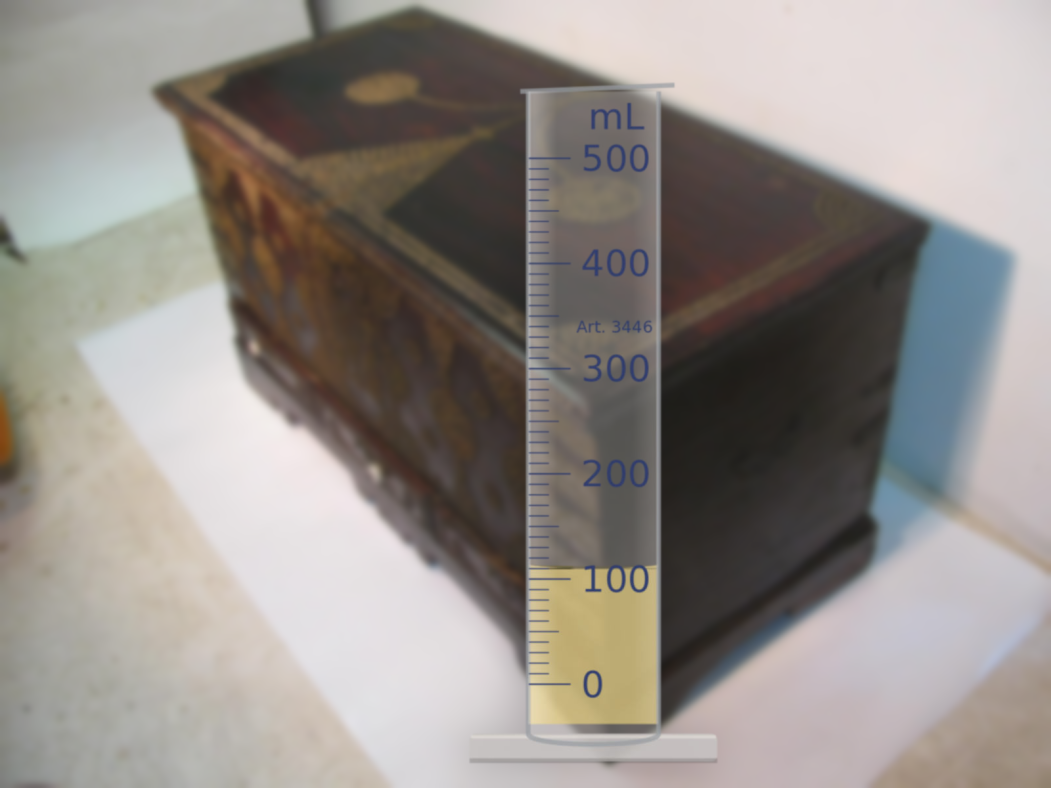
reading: 110mL
